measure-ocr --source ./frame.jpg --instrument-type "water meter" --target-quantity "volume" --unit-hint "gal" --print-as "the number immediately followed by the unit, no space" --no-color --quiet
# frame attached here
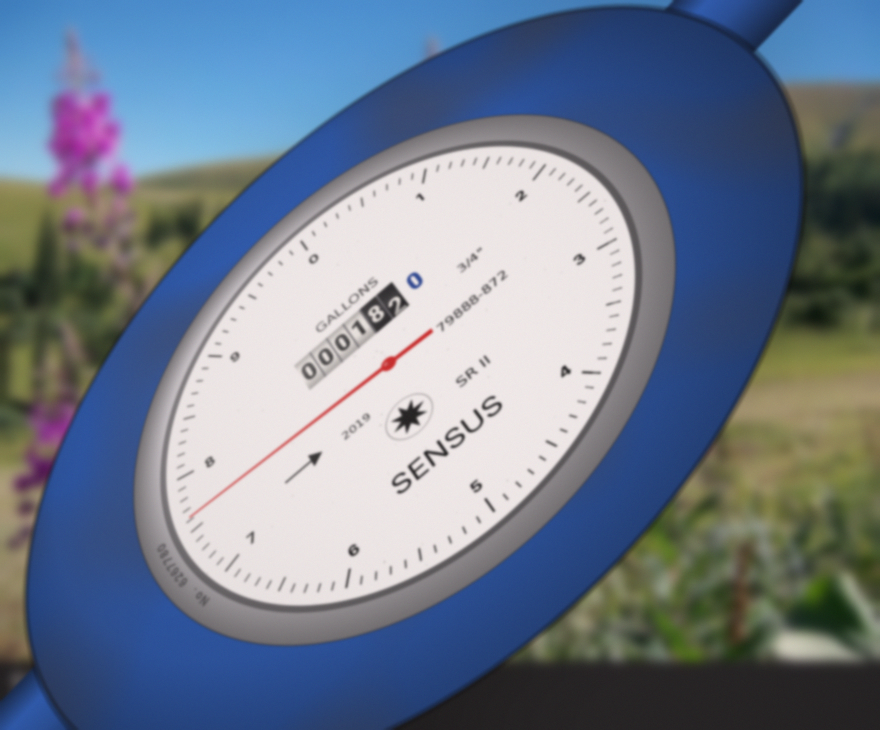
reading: 1817.6gal
